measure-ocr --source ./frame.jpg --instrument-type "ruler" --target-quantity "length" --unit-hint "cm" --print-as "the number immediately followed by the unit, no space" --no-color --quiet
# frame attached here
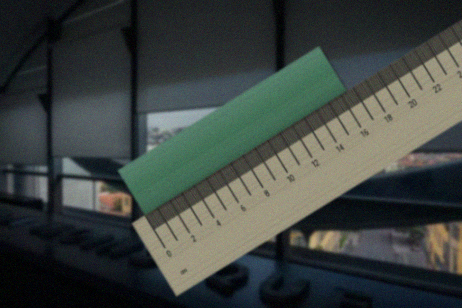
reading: 16.5cm
